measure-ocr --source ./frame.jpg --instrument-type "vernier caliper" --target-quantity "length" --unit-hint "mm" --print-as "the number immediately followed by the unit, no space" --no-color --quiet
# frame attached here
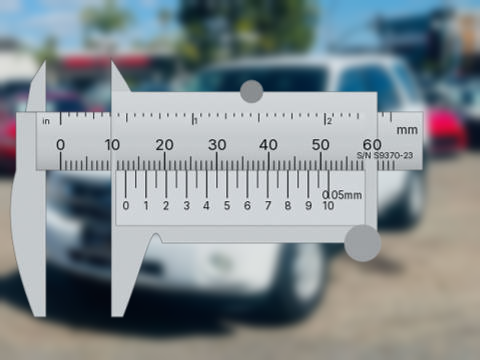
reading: 12.5mm
